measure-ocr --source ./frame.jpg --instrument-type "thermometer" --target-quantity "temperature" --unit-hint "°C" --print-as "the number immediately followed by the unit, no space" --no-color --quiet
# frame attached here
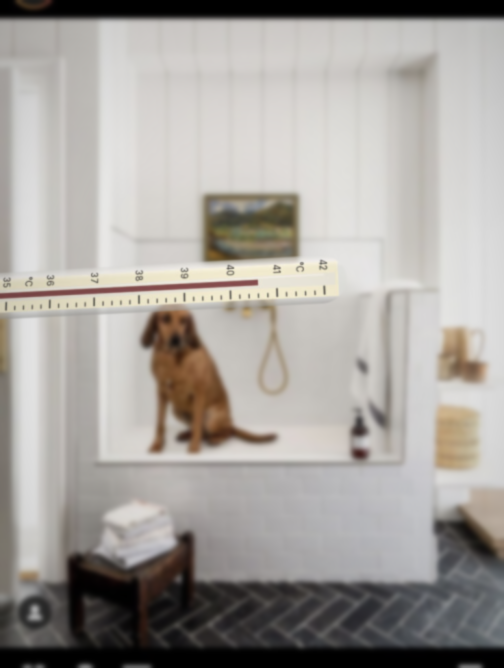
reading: 40.6°C
